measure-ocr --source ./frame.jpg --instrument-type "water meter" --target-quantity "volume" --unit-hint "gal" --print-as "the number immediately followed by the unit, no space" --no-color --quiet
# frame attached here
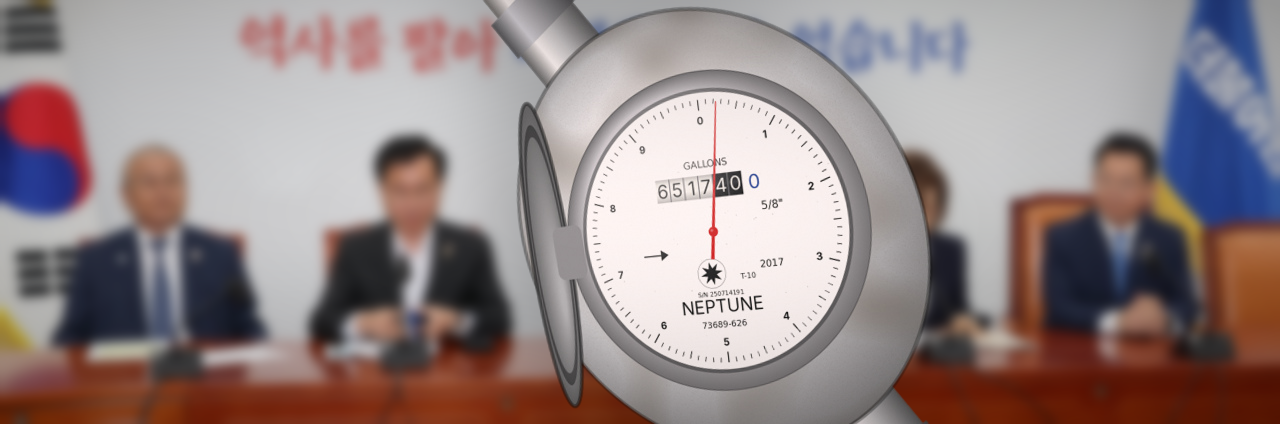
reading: 6517400.2gal
